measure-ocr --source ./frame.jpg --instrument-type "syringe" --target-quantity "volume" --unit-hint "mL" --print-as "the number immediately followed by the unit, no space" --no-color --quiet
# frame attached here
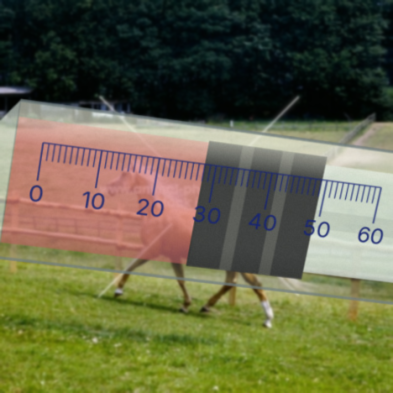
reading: 28mL
